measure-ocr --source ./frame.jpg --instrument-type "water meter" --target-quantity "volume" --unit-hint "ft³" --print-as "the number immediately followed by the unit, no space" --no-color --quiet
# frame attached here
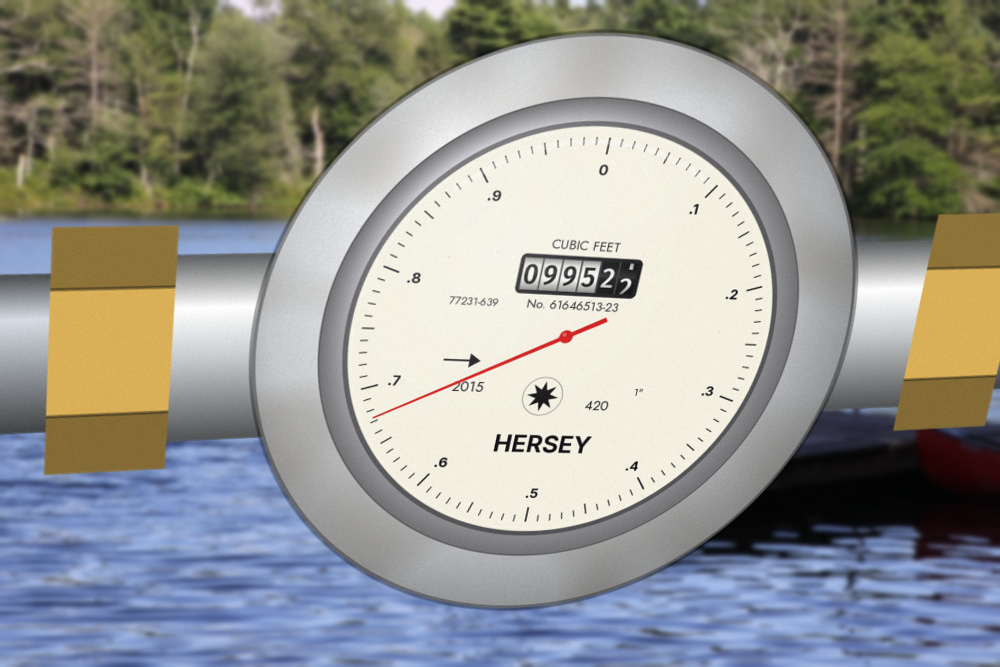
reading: 99521.67ft³
